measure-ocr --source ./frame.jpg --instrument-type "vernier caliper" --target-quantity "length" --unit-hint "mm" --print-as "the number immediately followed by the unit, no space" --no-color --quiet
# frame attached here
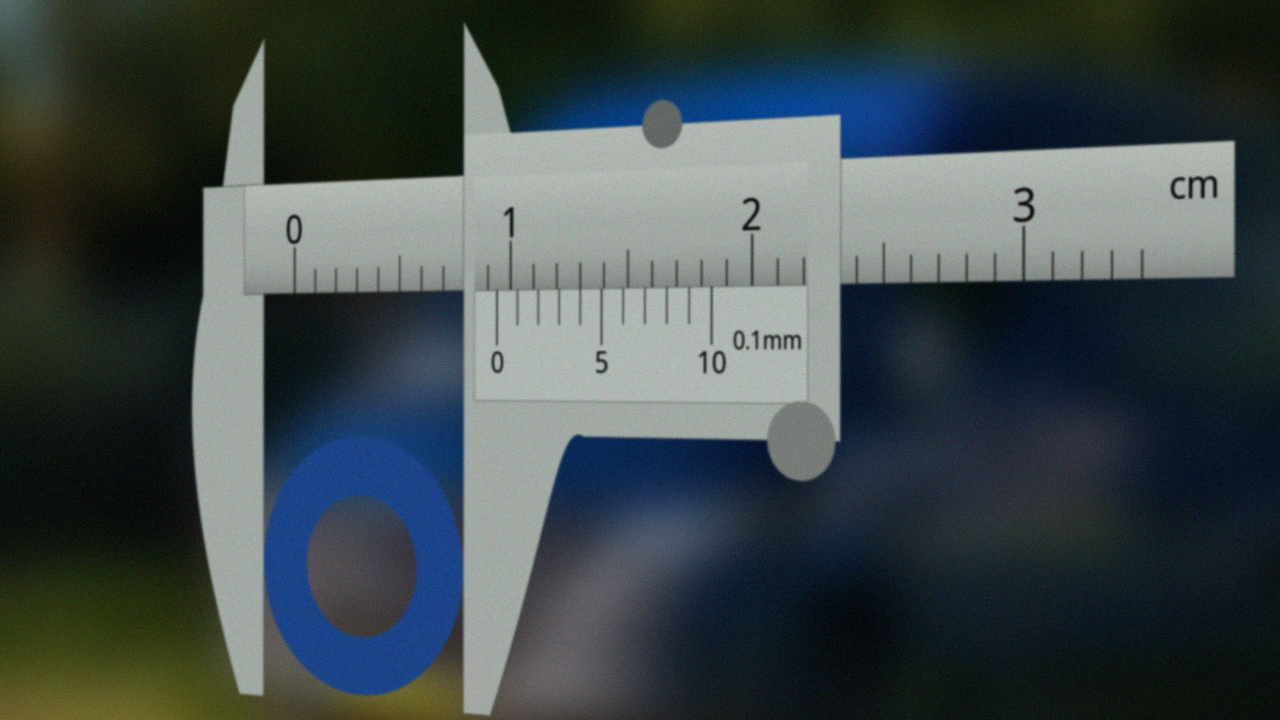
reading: 9.4mm
